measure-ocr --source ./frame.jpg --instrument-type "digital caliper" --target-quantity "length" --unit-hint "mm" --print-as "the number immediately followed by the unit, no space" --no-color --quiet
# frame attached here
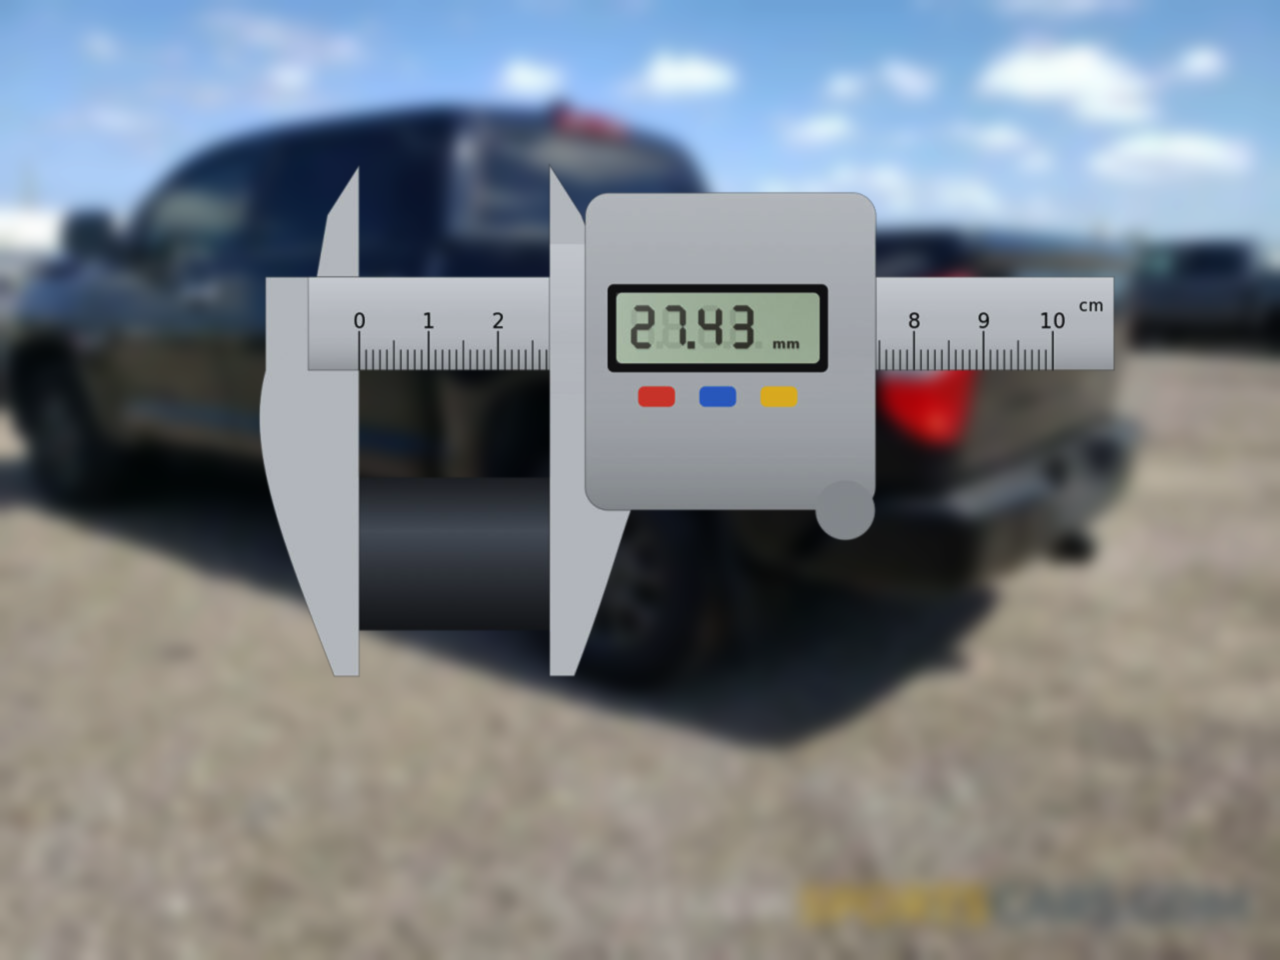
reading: 27.43mm
